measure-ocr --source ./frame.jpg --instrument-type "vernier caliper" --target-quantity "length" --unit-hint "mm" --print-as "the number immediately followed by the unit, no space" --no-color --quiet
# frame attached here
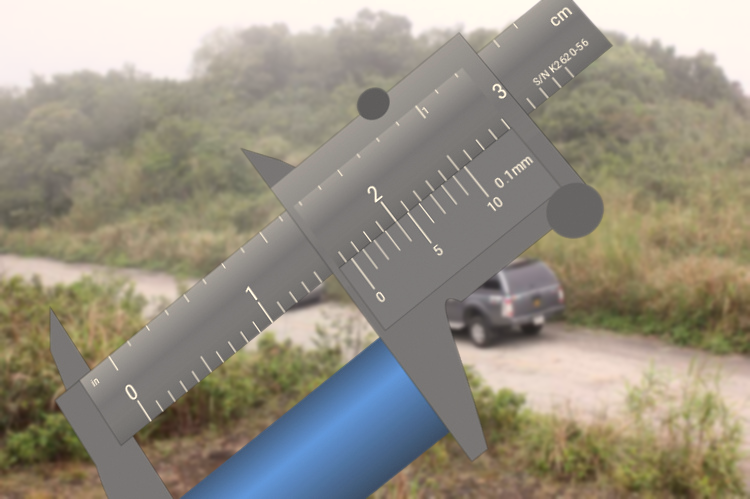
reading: 16.4mm
